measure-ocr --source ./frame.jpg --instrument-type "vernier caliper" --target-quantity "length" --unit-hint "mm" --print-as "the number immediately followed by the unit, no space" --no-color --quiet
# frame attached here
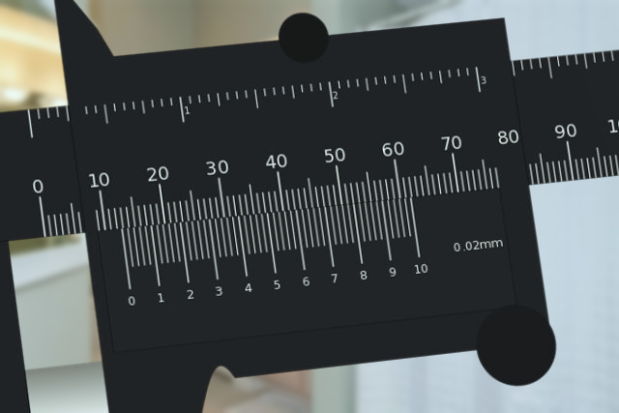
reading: 12.8mm
